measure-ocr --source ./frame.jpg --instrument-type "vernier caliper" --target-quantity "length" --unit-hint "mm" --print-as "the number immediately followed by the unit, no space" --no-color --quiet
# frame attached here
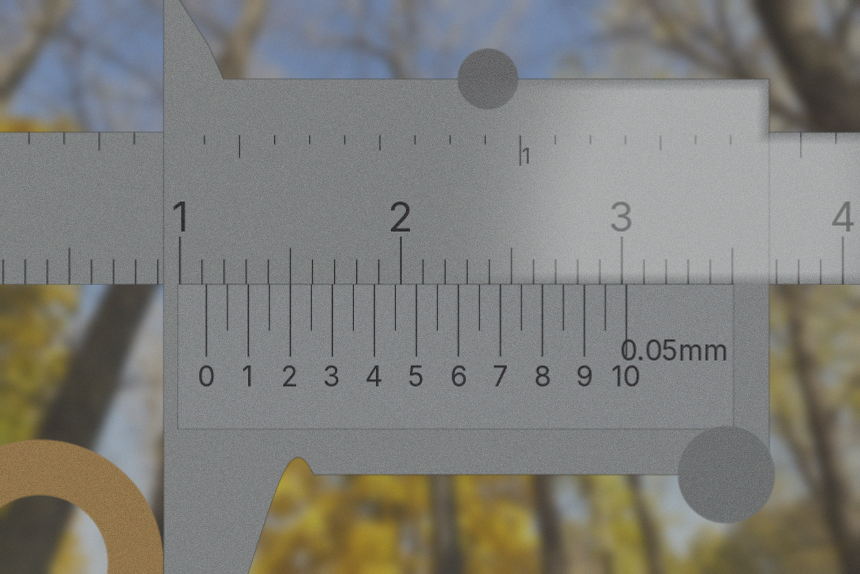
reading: 11.20mm
